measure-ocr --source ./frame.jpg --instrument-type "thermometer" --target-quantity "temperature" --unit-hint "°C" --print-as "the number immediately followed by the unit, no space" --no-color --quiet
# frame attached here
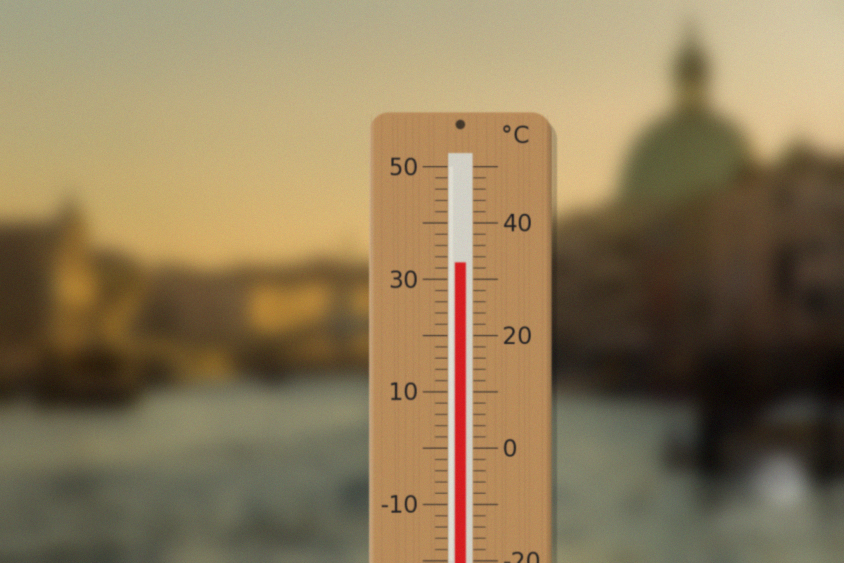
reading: 33°C
